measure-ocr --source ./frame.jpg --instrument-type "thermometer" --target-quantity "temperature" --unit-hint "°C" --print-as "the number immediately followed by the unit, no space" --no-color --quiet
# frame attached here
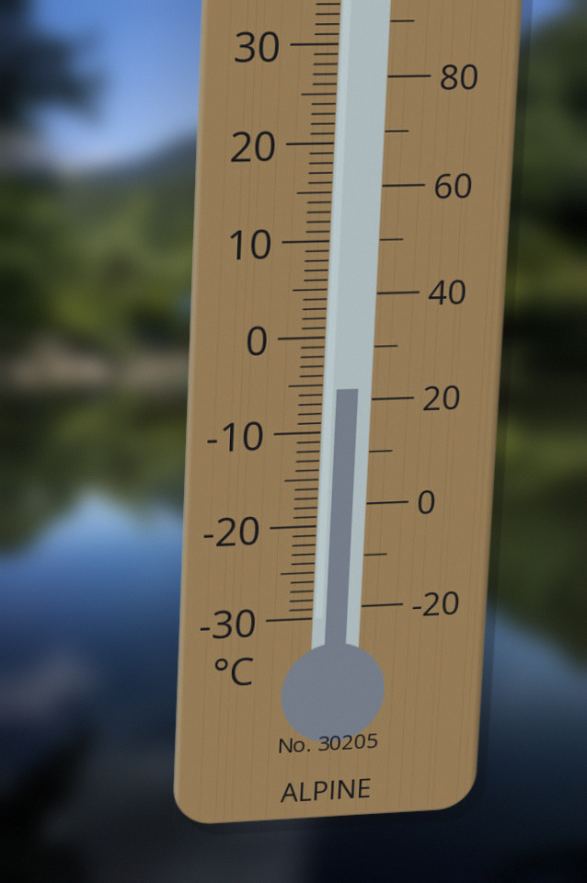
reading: -5.5°C
